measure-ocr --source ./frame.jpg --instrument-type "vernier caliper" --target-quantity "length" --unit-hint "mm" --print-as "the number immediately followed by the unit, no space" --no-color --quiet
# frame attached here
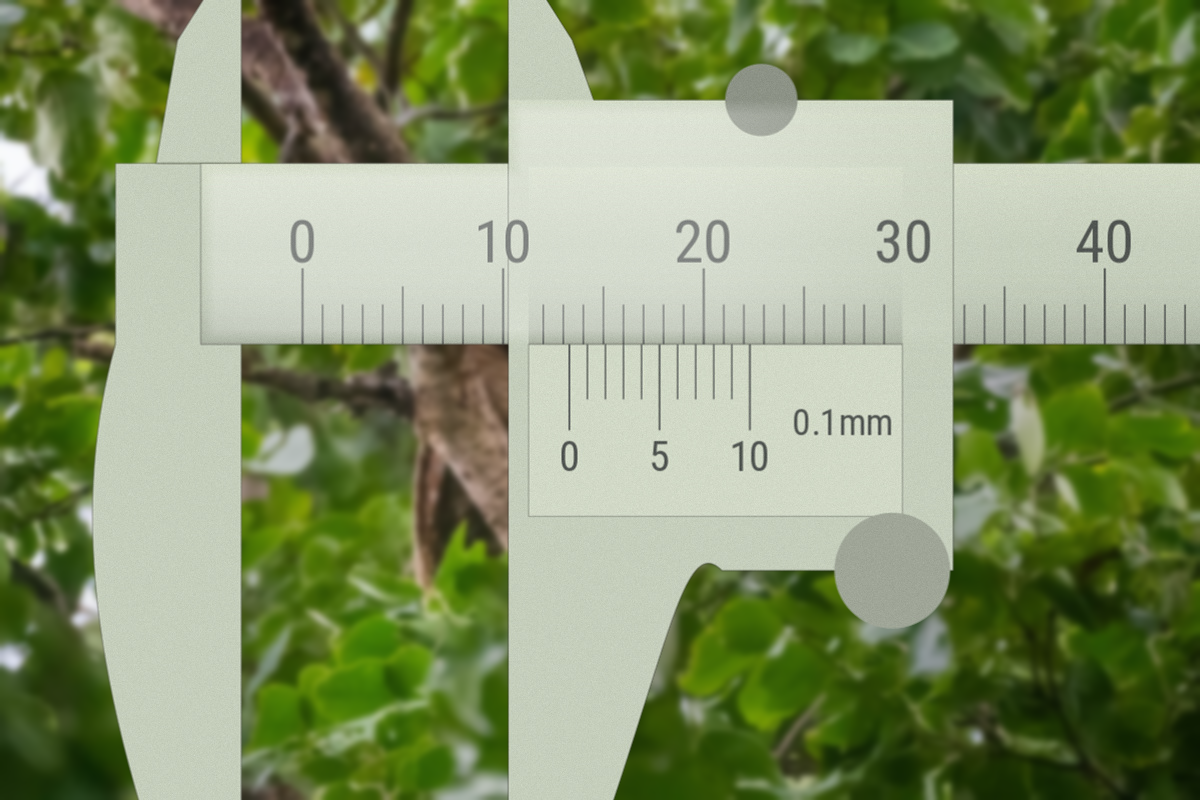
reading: 13.3mm
